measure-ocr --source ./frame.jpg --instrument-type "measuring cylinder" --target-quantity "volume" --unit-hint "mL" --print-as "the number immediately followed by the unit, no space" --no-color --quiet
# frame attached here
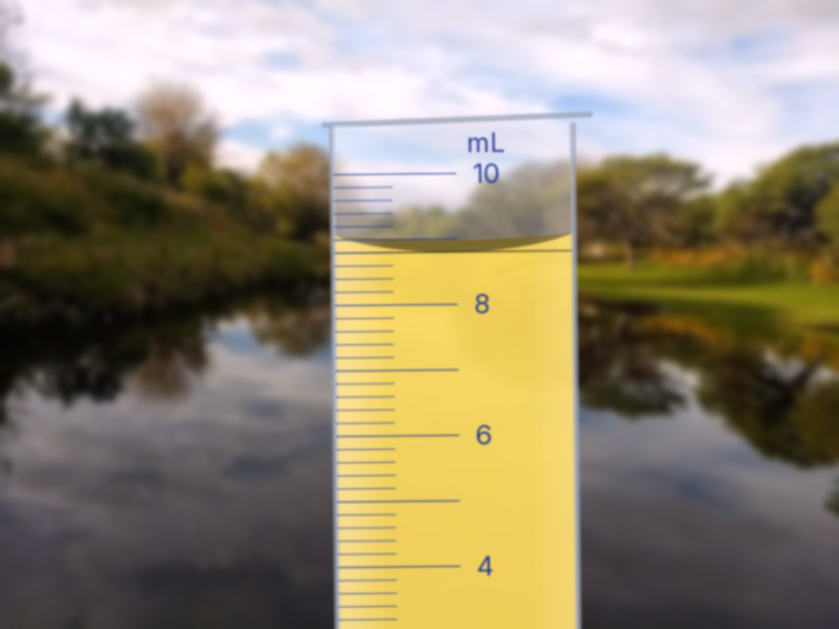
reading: 8.8mL
